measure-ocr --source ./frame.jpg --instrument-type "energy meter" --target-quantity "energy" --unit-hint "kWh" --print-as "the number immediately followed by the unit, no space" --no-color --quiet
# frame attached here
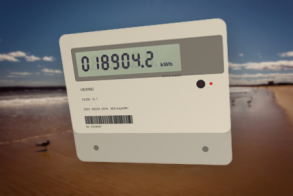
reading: 18904.2kWh
